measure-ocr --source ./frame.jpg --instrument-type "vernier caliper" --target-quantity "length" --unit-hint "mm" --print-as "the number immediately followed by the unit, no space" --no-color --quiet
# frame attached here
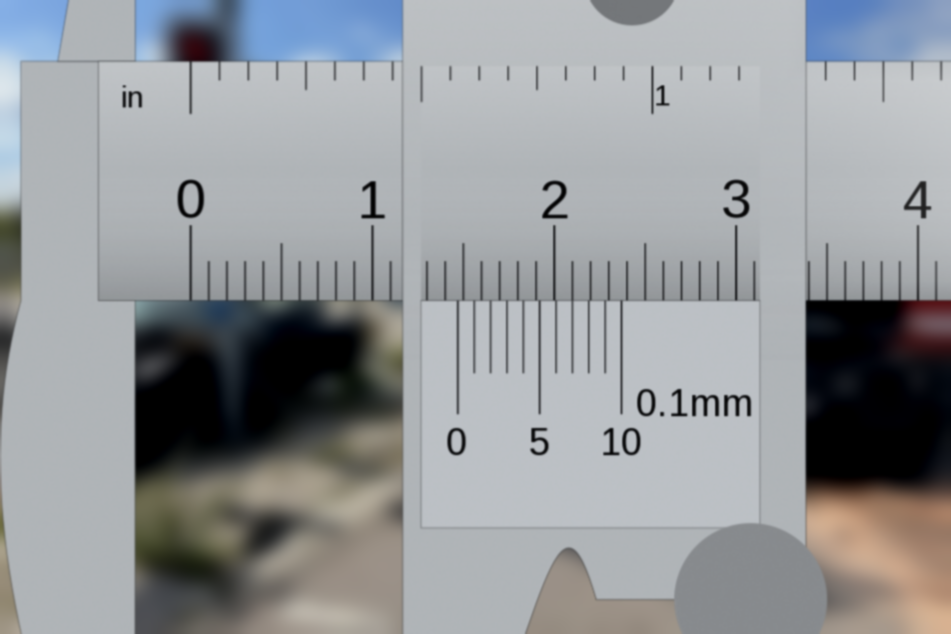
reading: 14.7mm
